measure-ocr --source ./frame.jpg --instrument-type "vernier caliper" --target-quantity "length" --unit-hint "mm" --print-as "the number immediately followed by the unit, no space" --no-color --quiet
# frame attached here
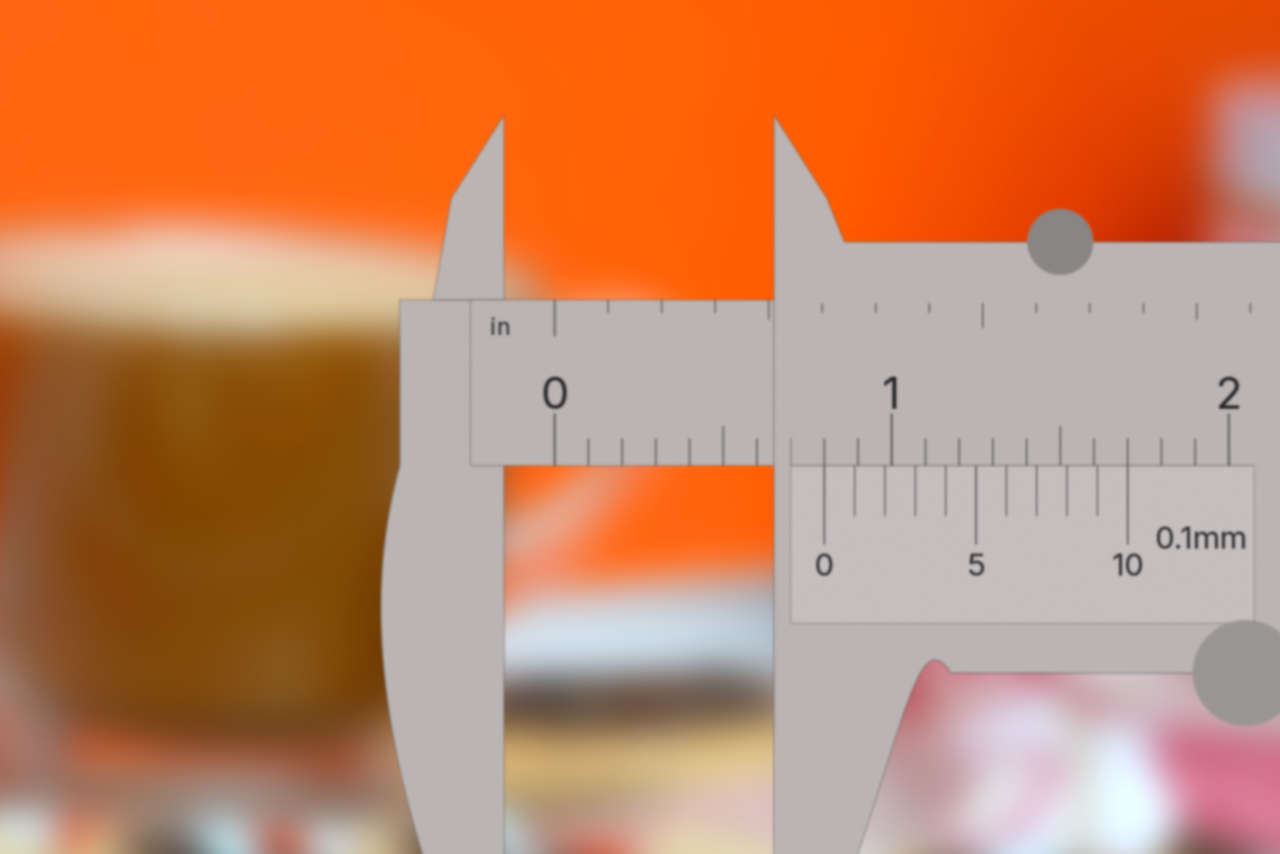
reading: 8.0mm
